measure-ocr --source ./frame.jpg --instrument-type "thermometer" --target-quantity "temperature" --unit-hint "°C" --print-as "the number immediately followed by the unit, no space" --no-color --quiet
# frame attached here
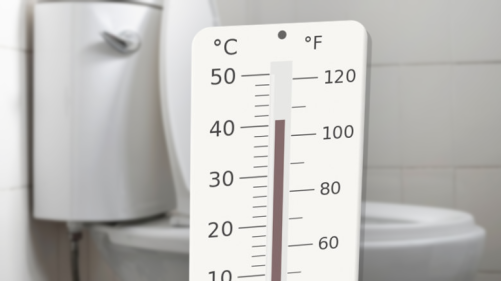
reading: 41°C
